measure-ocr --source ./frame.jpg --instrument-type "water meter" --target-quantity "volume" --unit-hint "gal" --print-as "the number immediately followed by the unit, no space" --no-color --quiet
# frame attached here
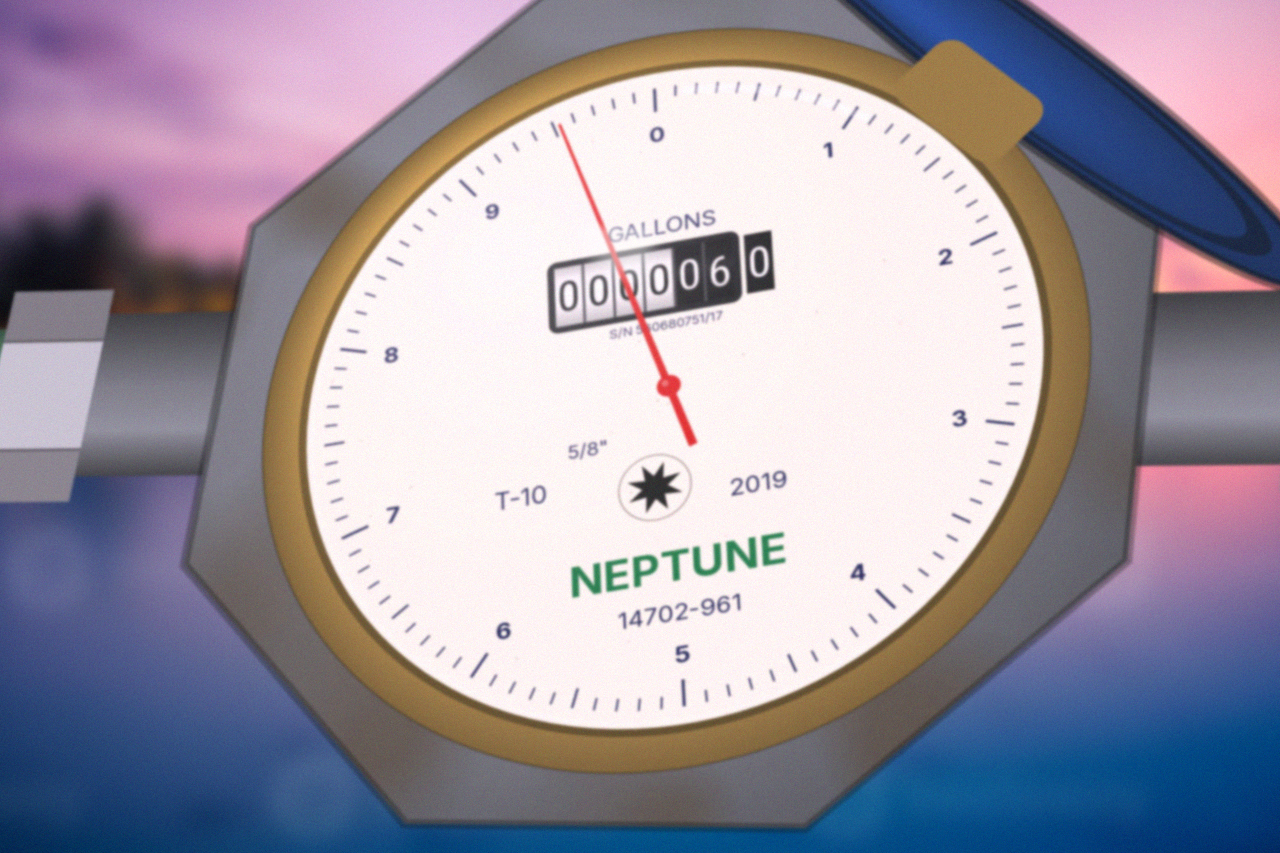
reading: 59.5gal
